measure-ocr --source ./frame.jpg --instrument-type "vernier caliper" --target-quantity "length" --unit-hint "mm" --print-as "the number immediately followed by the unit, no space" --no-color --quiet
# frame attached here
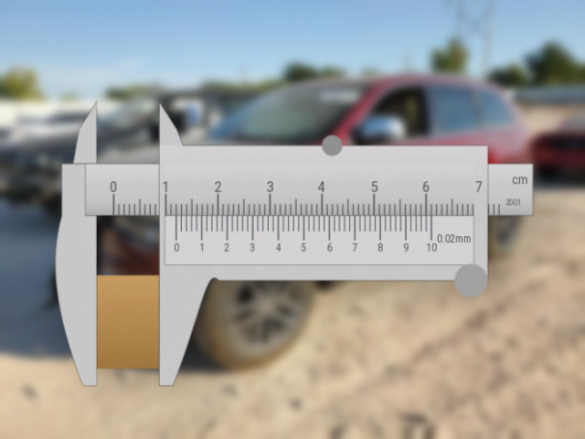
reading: 12.0mm
